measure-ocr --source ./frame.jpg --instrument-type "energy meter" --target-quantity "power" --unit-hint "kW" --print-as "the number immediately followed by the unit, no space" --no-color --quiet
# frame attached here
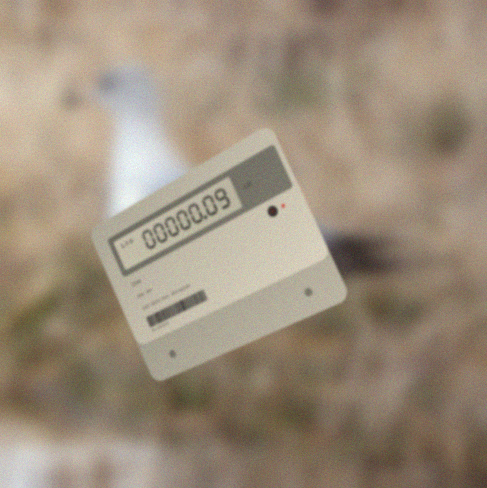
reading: 0.09kW
